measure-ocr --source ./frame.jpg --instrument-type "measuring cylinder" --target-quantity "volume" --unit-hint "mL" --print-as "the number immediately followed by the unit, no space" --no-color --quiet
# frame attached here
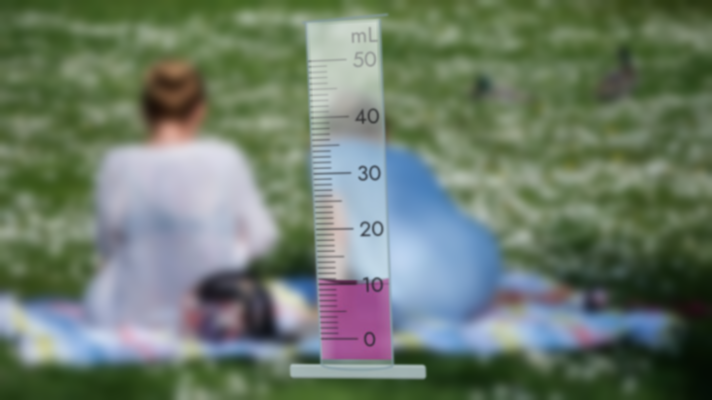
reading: 10mL
